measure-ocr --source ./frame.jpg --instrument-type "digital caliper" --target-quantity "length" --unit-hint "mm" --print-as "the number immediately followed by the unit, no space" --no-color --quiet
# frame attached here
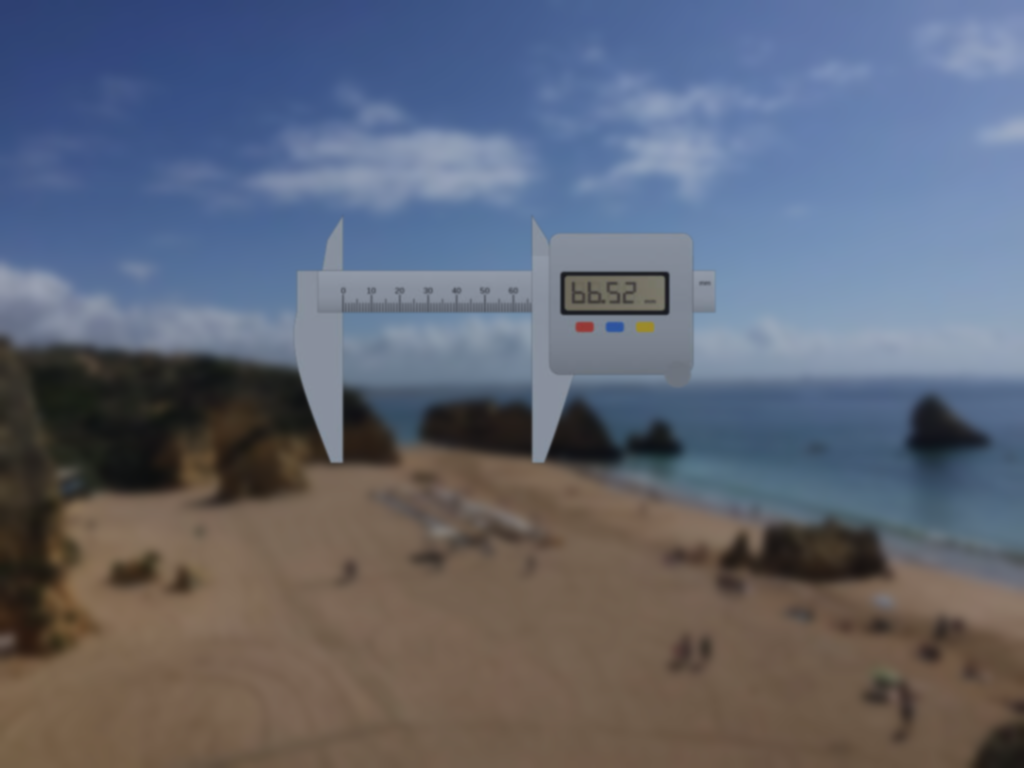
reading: 66.52mm
